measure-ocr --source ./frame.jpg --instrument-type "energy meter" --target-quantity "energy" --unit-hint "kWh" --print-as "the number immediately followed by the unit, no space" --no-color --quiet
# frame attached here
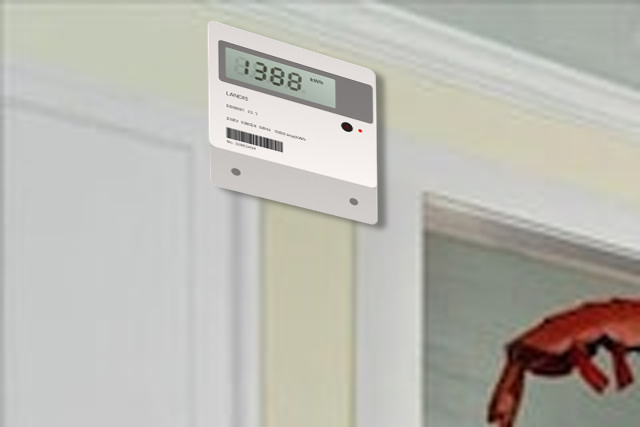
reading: 1388kWh
